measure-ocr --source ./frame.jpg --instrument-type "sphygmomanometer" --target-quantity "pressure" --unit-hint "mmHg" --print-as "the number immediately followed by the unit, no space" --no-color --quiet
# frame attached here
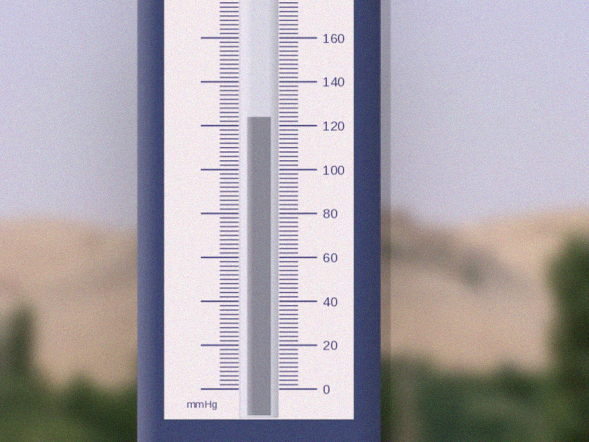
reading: 124mmHg
